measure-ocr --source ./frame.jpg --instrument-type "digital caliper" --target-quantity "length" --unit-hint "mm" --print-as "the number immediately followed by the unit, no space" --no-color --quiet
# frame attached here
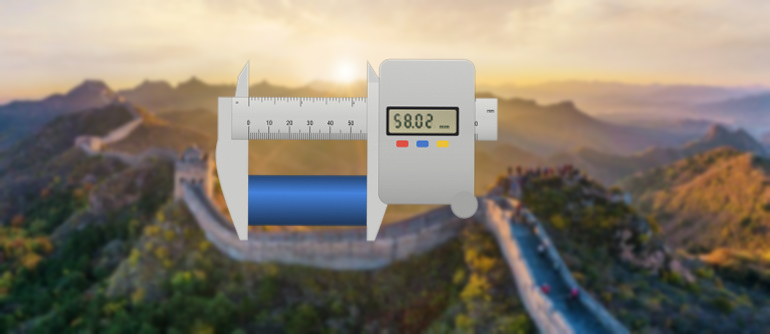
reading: 58.02mm
